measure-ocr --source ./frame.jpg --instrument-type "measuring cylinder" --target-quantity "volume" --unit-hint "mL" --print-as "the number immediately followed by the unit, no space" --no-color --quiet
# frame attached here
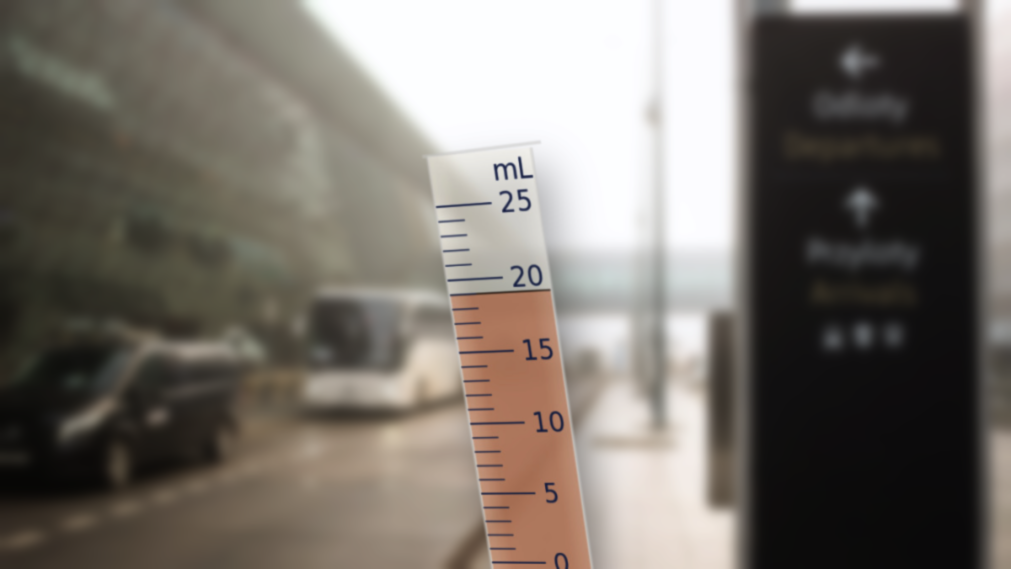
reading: 19mL
